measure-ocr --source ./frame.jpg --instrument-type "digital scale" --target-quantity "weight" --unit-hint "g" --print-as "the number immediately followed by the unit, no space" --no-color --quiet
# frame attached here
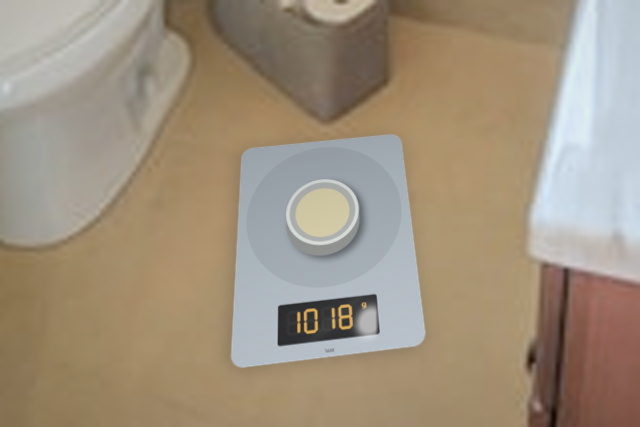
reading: 1018g
